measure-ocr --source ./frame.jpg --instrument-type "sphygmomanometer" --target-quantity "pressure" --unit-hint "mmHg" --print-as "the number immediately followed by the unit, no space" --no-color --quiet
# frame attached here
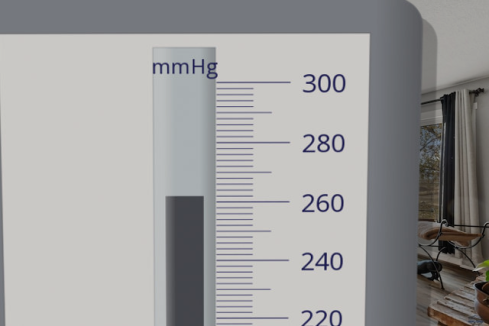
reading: 262mmHg
